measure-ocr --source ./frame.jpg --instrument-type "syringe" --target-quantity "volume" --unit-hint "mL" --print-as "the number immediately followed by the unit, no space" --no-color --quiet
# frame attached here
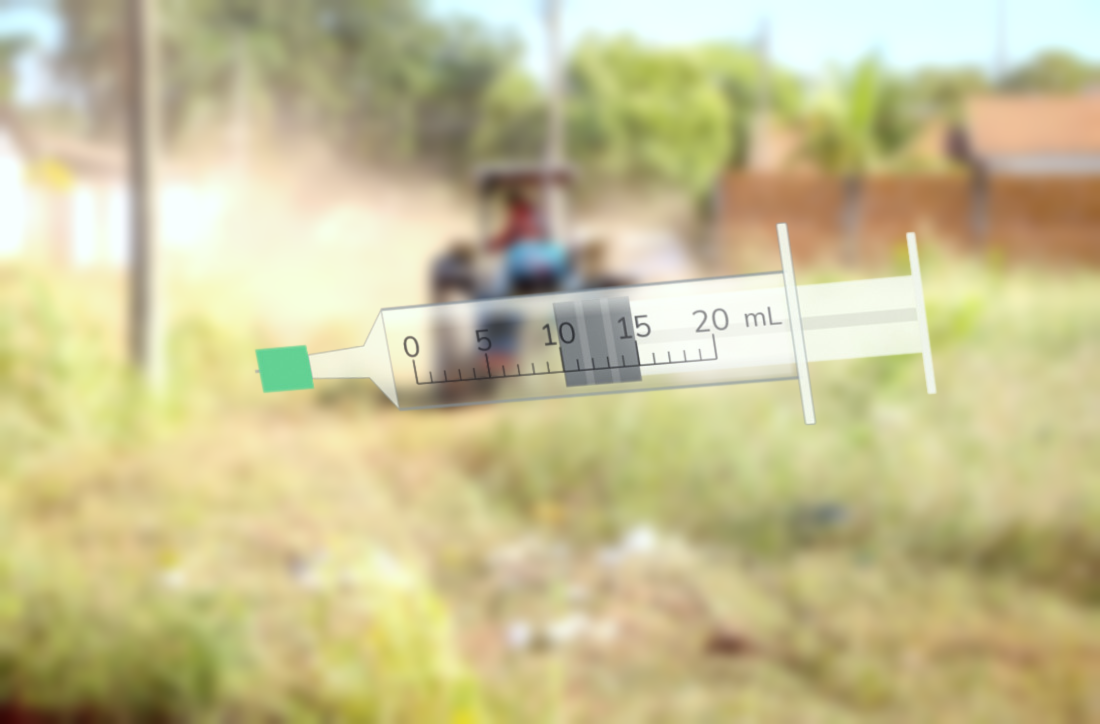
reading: 10mL
